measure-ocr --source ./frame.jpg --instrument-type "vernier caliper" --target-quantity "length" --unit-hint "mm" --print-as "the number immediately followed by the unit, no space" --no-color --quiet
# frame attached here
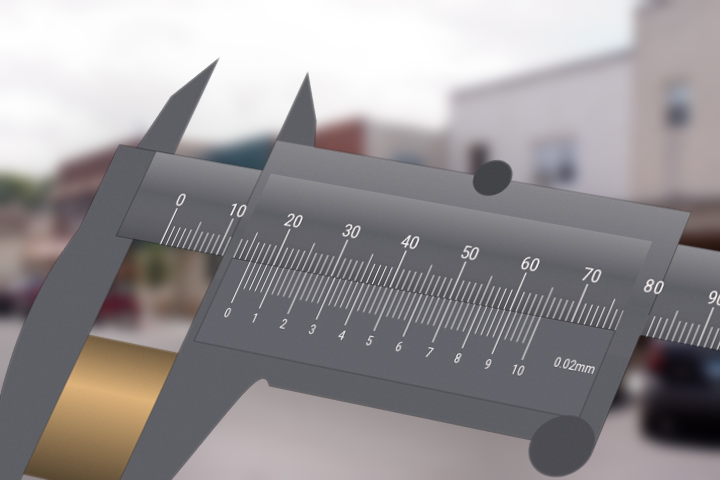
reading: 16.0mm
